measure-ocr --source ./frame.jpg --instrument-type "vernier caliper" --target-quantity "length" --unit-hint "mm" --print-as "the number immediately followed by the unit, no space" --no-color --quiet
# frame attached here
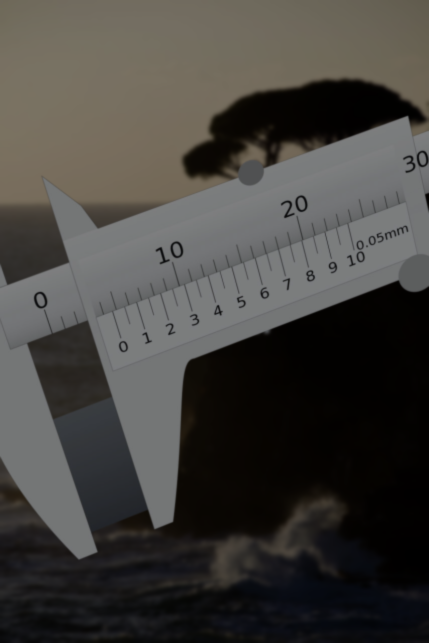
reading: 4.7mm
